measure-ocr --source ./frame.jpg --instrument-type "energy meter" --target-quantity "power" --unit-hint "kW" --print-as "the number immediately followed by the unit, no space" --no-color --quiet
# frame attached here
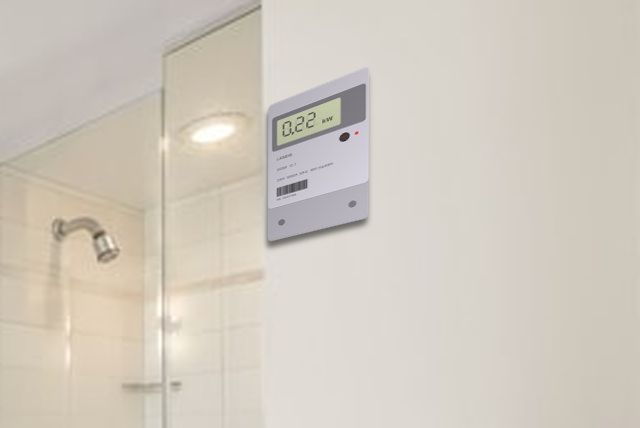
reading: 0.22kW
